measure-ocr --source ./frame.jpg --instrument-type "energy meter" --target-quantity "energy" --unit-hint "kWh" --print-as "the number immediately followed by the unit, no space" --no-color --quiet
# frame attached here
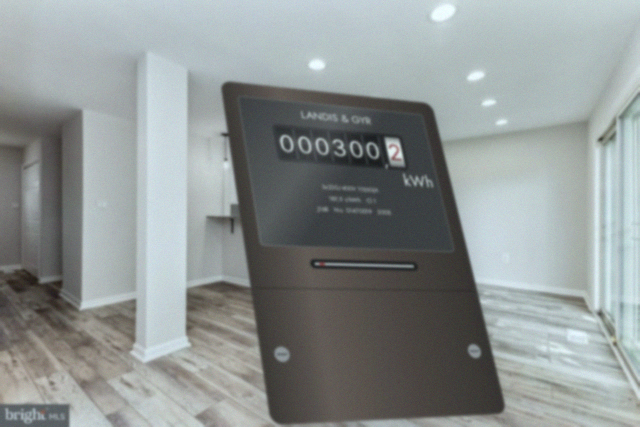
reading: 300.2kWh
